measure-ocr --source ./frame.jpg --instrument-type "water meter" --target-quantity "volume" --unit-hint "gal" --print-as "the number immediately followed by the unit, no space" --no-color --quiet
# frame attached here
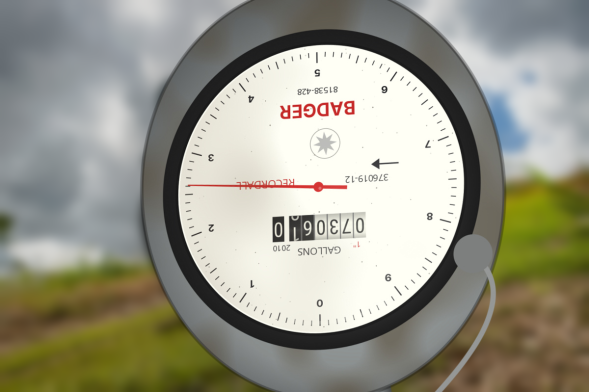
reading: 730612.6gal
